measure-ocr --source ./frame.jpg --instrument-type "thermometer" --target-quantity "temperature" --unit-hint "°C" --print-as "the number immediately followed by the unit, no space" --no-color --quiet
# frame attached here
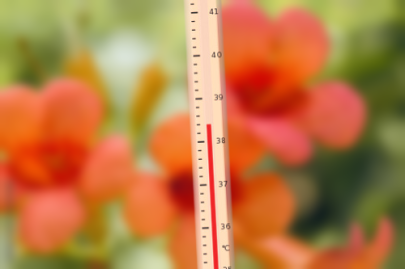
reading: 38.4°C
